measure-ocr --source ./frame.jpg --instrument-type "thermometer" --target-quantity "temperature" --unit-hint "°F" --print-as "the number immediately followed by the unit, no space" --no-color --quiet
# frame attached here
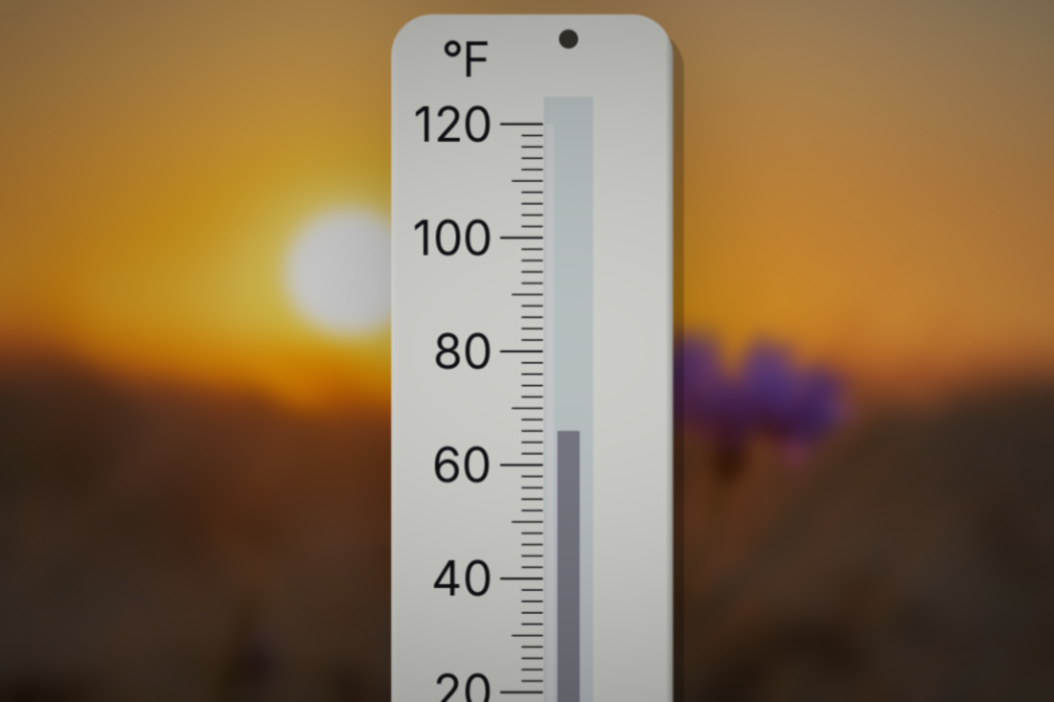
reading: 66°F
